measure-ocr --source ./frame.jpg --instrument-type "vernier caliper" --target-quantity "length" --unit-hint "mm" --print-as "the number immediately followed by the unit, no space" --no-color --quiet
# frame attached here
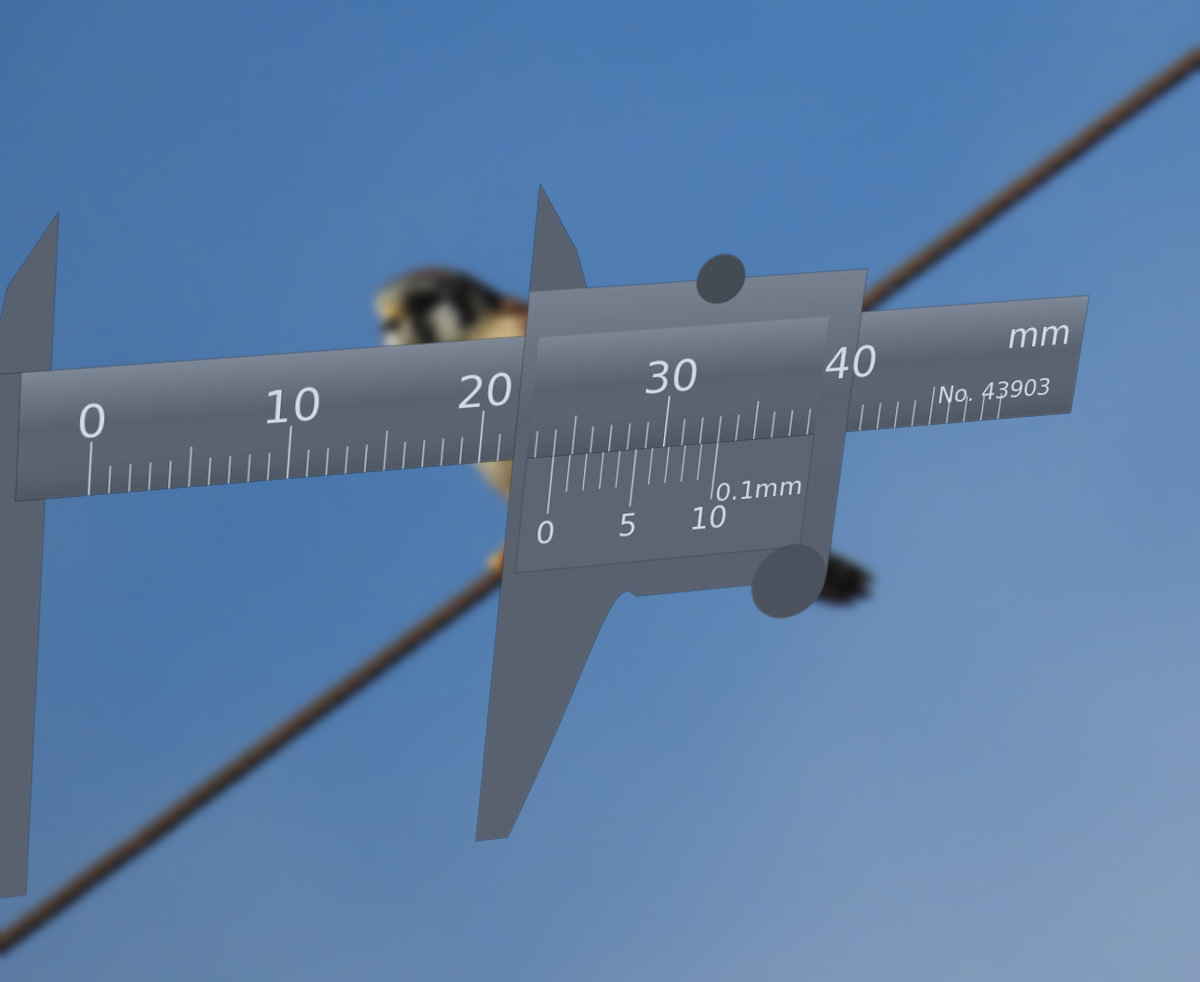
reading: 24.0mm
